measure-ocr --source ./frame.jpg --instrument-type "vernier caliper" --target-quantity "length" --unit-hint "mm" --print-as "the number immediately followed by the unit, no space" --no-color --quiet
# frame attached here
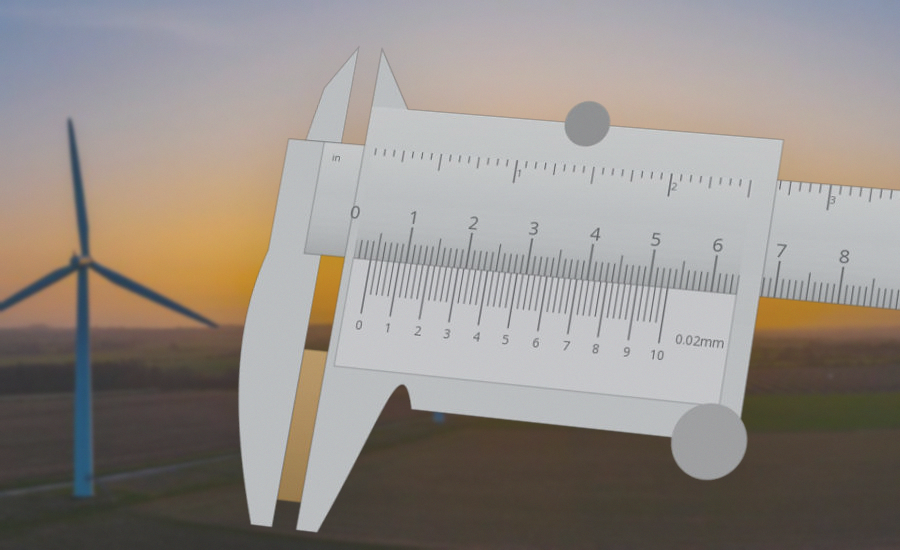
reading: 4.0mm
